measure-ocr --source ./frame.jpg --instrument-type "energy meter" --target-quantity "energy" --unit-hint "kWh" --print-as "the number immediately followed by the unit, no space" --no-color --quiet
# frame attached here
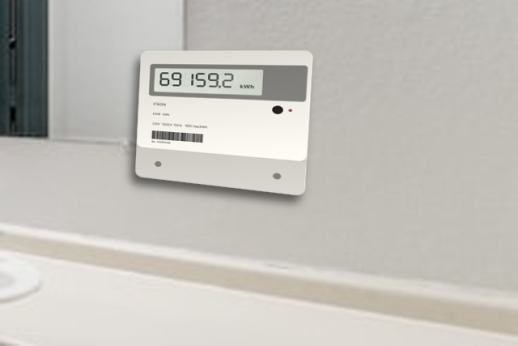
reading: 69159.2kWh
